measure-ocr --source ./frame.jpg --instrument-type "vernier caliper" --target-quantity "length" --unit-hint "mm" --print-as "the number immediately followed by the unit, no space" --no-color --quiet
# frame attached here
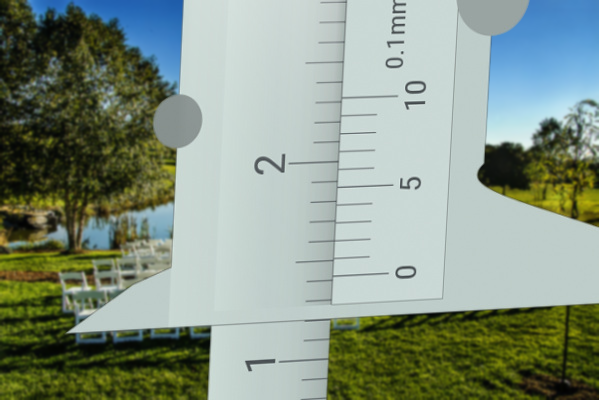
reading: 14.2mm
